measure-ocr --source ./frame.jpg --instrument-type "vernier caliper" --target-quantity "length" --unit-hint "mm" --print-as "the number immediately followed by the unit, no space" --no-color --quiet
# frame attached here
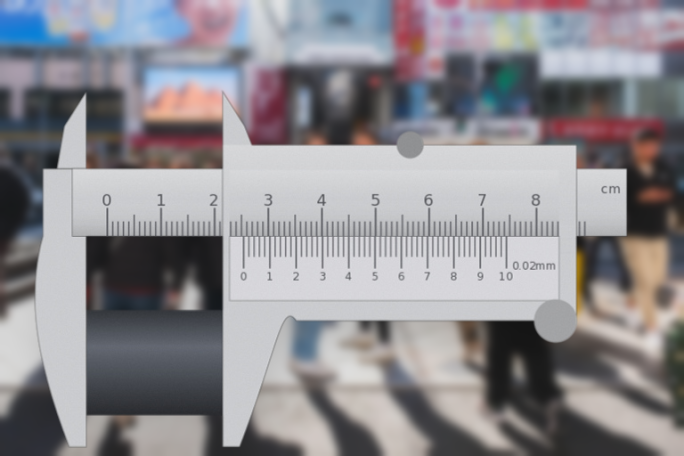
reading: 25.4mm
